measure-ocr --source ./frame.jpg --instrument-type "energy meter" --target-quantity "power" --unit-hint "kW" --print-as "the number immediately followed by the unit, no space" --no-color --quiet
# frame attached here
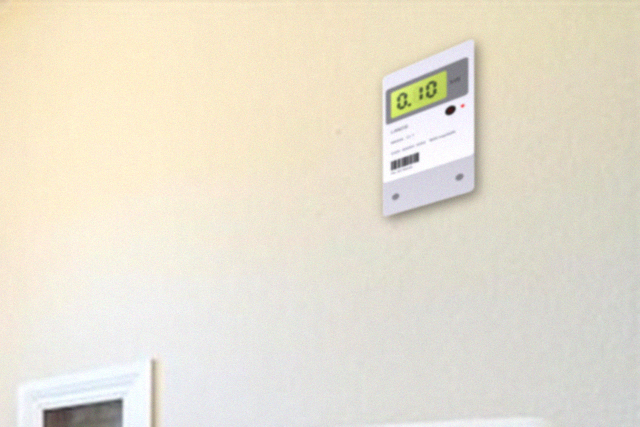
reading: 0.10kW
